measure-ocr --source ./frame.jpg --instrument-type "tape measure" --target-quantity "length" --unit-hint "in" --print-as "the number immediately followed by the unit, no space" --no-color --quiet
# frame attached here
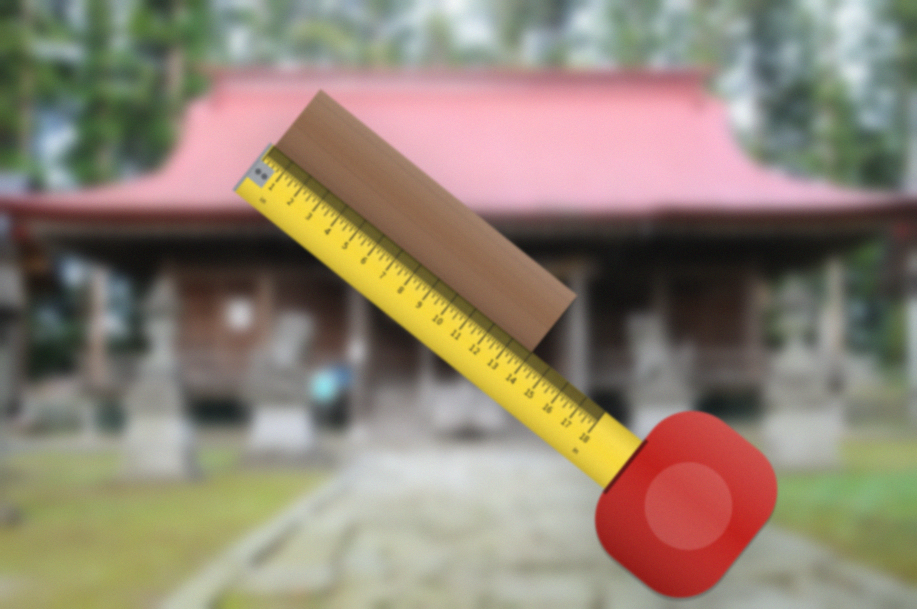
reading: 14in
